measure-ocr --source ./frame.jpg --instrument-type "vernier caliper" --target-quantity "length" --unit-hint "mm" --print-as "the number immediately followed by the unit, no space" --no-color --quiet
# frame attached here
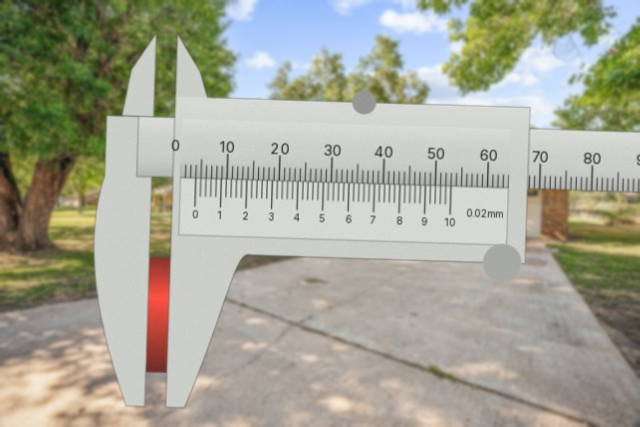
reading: 4.0mm
